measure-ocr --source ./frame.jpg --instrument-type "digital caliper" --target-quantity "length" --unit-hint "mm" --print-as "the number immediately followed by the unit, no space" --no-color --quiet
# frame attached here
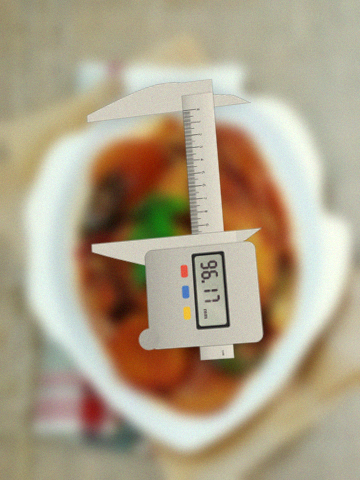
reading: 96.17mm
